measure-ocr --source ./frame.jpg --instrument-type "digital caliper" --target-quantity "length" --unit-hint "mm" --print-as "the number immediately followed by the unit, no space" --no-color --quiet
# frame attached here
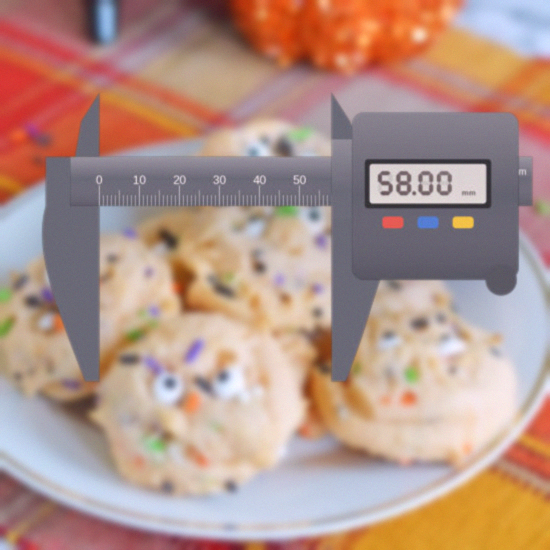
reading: 58.00mm
